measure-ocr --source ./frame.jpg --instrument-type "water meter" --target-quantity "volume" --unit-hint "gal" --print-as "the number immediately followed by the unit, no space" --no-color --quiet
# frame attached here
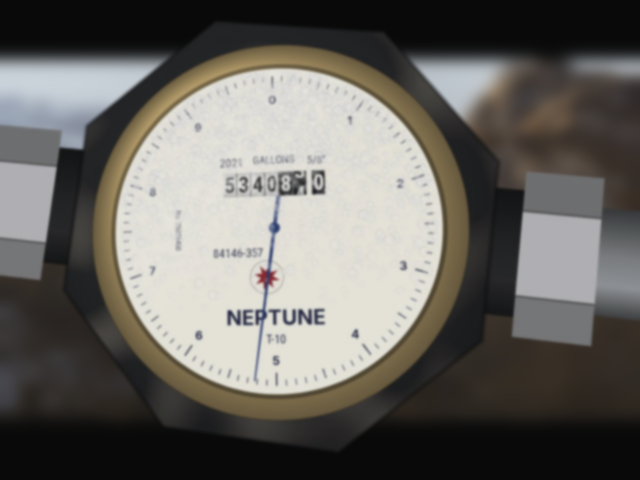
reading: 5340835.2gal
